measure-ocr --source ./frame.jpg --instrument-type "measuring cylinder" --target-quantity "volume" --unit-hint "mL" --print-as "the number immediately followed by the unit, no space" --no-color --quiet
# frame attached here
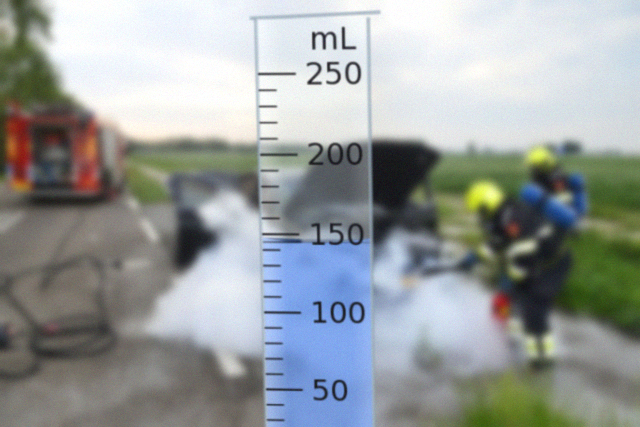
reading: 145mL
